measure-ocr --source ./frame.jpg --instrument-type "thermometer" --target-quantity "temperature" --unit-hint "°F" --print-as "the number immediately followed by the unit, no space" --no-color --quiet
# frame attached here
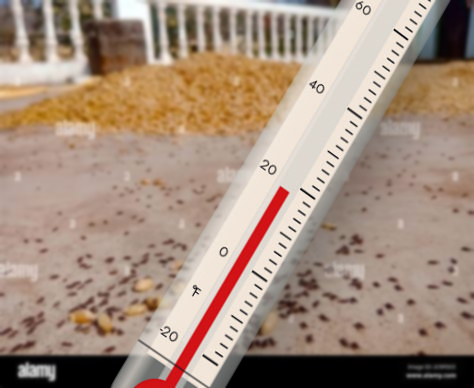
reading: 18°F
